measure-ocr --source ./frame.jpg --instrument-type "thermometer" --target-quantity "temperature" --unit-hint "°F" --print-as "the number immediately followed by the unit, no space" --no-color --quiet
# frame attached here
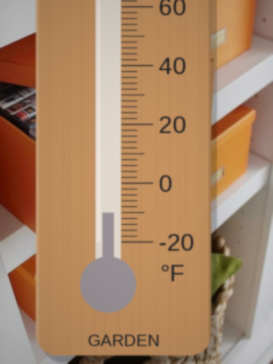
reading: -10°F
